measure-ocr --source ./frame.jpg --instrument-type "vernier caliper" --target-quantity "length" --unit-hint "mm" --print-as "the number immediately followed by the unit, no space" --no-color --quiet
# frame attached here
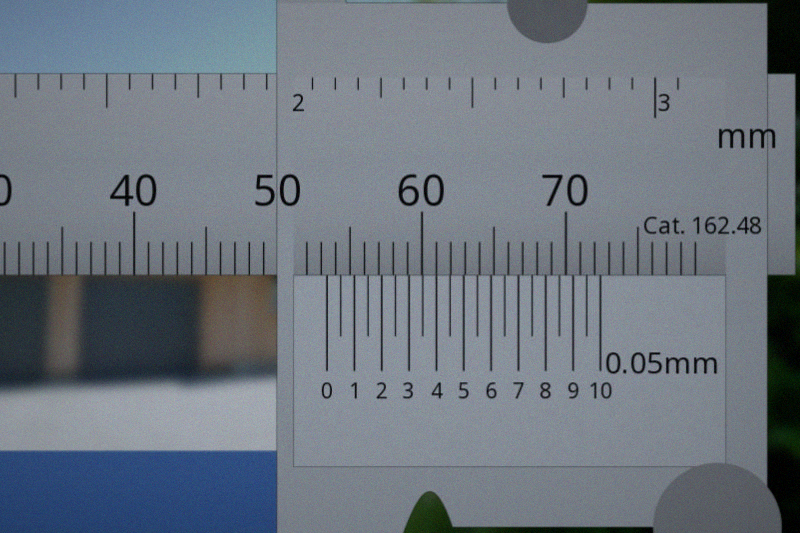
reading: 53.4mm
